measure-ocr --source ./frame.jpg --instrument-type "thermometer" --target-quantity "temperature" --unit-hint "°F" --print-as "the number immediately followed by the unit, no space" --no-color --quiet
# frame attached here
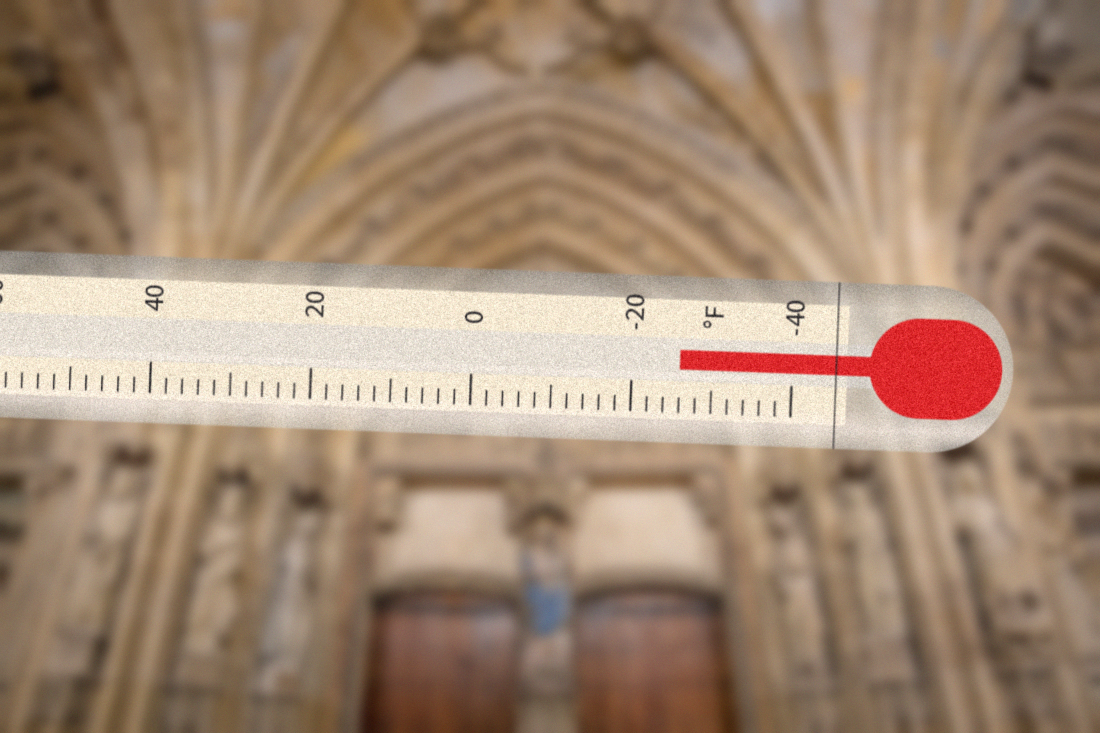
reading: -26°F
